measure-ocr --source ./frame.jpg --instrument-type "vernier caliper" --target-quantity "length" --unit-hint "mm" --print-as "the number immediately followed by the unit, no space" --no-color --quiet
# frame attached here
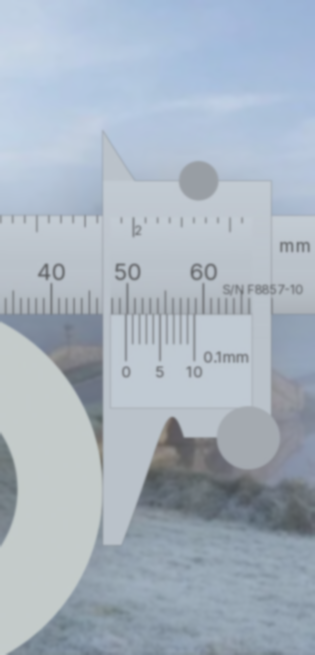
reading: 49.8mm
